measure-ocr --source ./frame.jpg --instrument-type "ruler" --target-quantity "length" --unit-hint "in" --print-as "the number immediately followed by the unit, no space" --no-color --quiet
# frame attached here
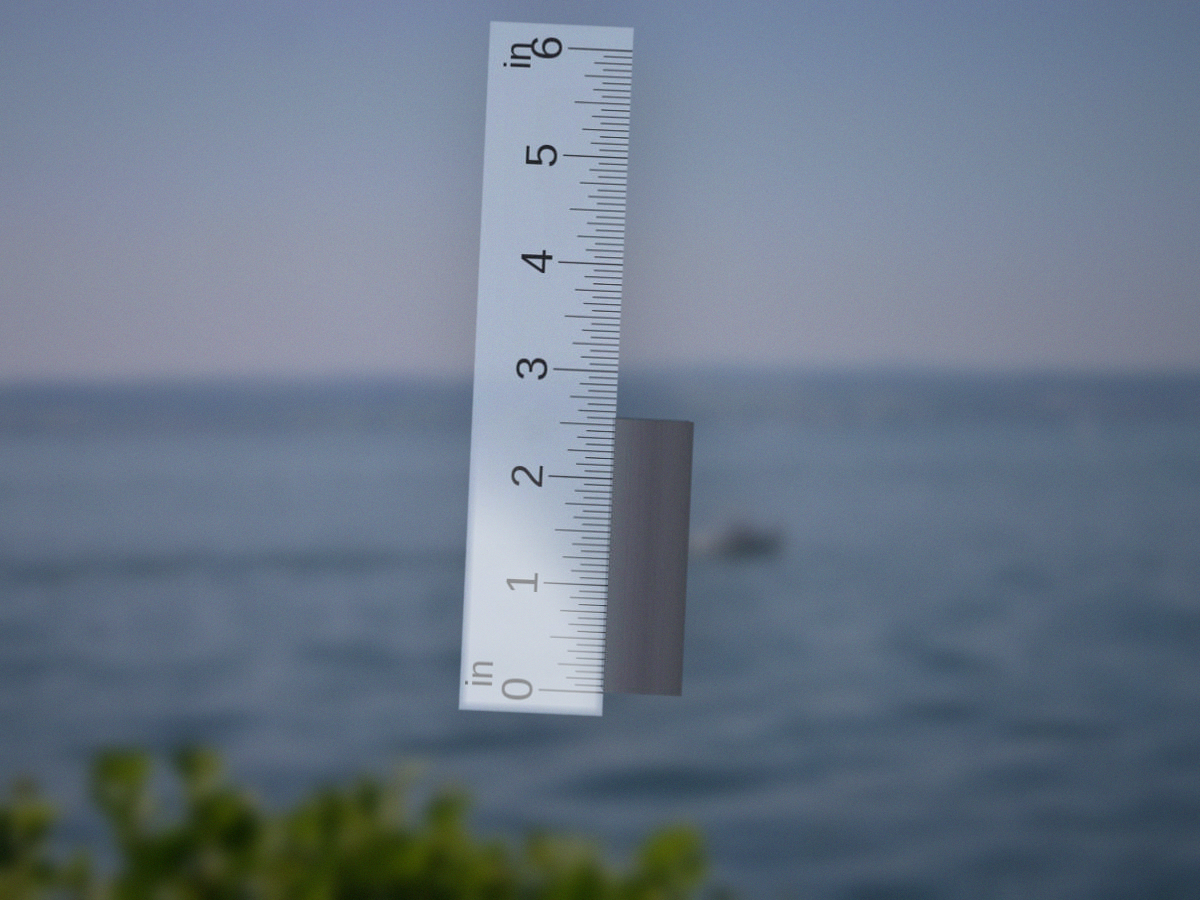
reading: 2.5625in
